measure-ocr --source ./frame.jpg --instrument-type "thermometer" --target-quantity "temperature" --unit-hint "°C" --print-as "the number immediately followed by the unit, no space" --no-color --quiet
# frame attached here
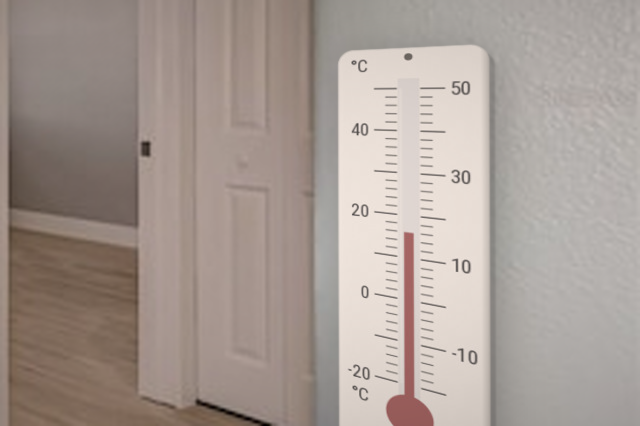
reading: 16°C
